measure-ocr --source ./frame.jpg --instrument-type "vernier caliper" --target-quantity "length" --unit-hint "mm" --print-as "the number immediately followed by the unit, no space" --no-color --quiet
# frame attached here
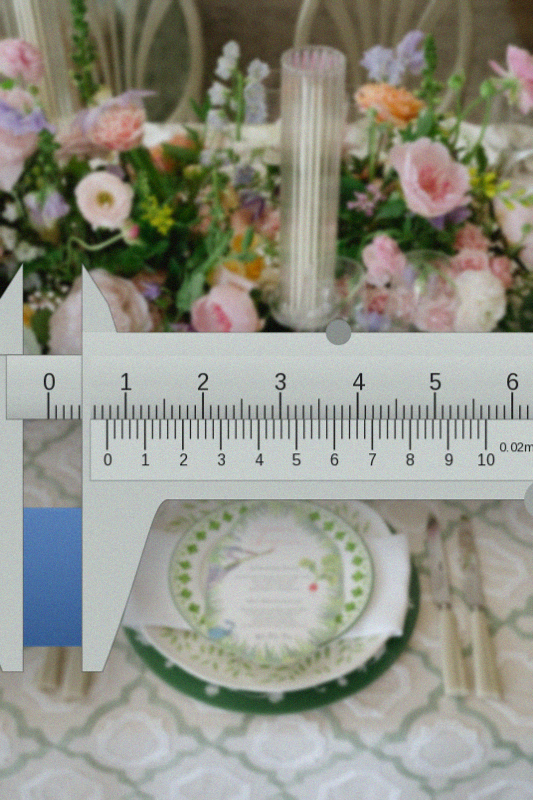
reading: 7.6mm
